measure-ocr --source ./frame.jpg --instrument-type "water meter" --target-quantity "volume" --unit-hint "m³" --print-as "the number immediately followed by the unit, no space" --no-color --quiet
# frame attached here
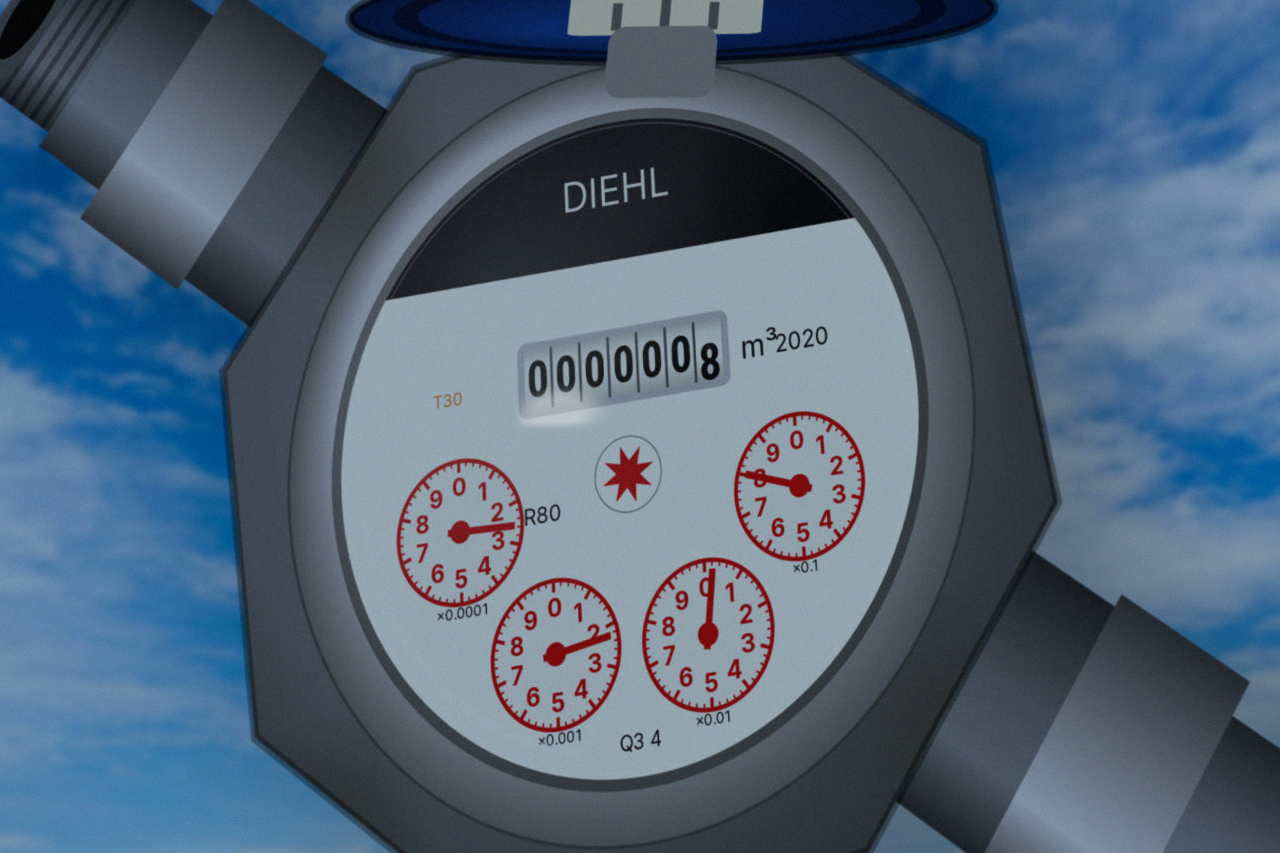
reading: 7.8022m³
